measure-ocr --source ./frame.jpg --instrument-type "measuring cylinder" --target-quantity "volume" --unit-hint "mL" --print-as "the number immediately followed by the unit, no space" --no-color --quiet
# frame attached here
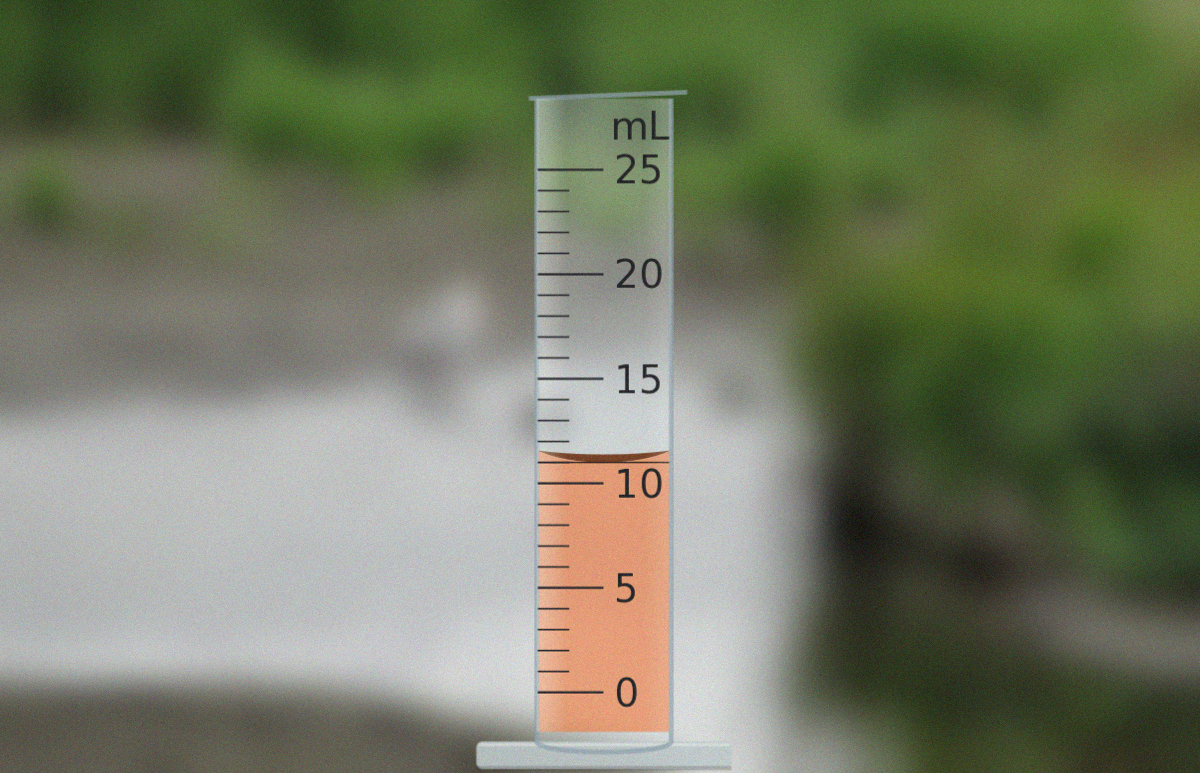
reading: 11mL
